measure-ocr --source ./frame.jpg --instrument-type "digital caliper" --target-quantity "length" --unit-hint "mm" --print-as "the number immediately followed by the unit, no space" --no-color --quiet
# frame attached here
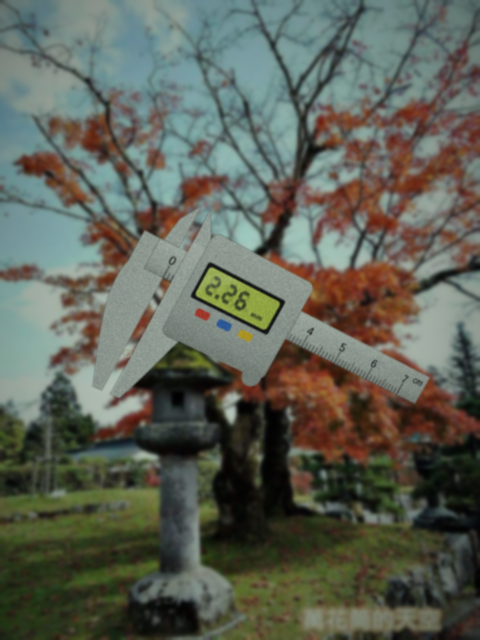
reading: 2.26mm
